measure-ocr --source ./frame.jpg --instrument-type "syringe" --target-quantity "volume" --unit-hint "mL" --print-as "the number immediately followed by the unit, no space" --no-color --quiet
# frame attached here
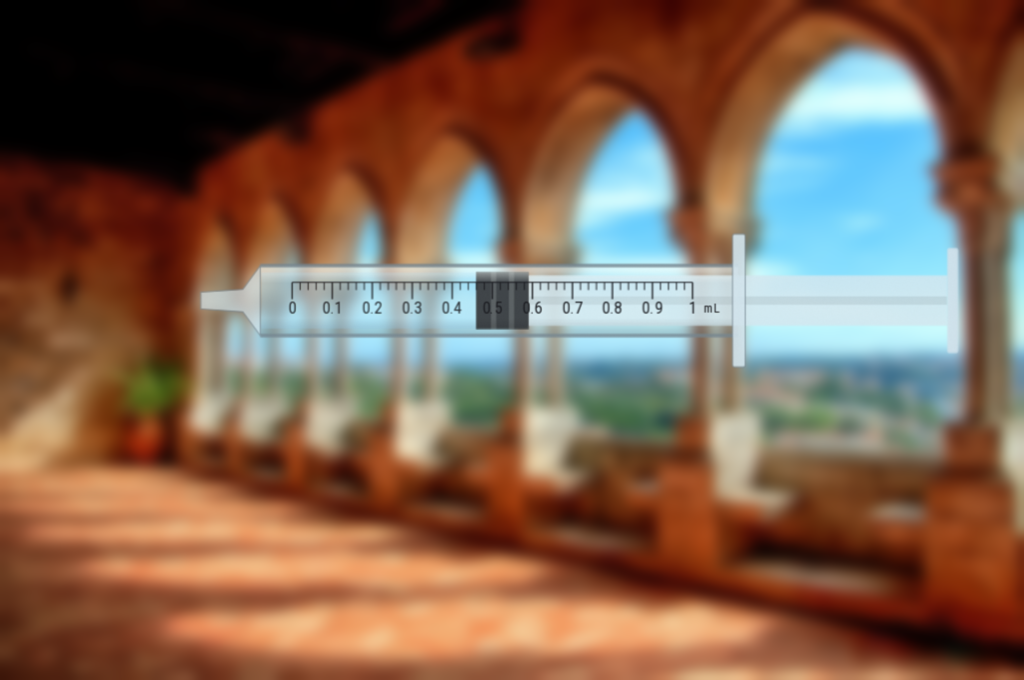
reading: 0.46mL
